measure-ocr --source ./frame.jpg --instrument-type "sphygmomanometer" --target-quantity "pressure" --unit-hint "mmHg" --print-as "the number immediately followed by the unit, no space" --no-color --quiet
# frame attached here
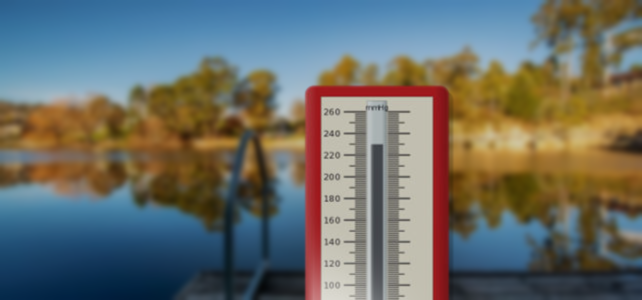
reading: 230mmHg
